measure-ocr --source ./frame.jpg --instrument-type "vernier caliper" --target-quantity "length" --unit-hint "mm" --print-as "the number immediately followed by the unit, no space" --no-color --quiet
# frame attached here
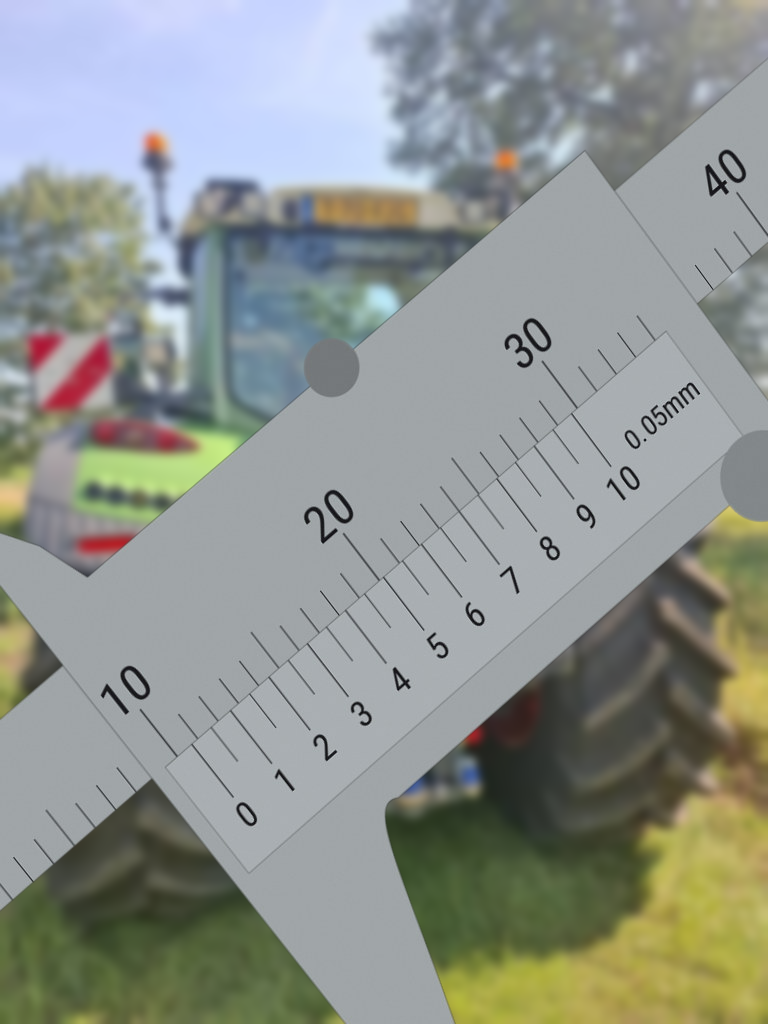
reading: 10.70mm
